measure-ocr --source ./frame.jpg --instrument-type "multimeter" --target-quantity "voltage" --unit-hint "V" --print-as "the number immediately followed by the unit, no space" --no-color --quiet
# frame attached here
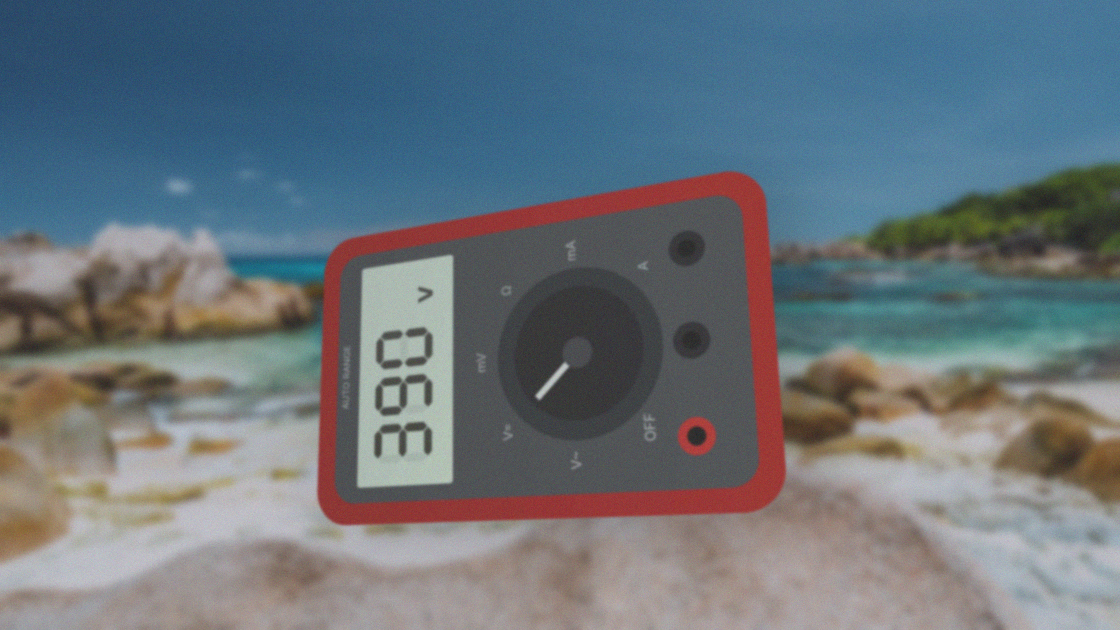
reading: 390V
